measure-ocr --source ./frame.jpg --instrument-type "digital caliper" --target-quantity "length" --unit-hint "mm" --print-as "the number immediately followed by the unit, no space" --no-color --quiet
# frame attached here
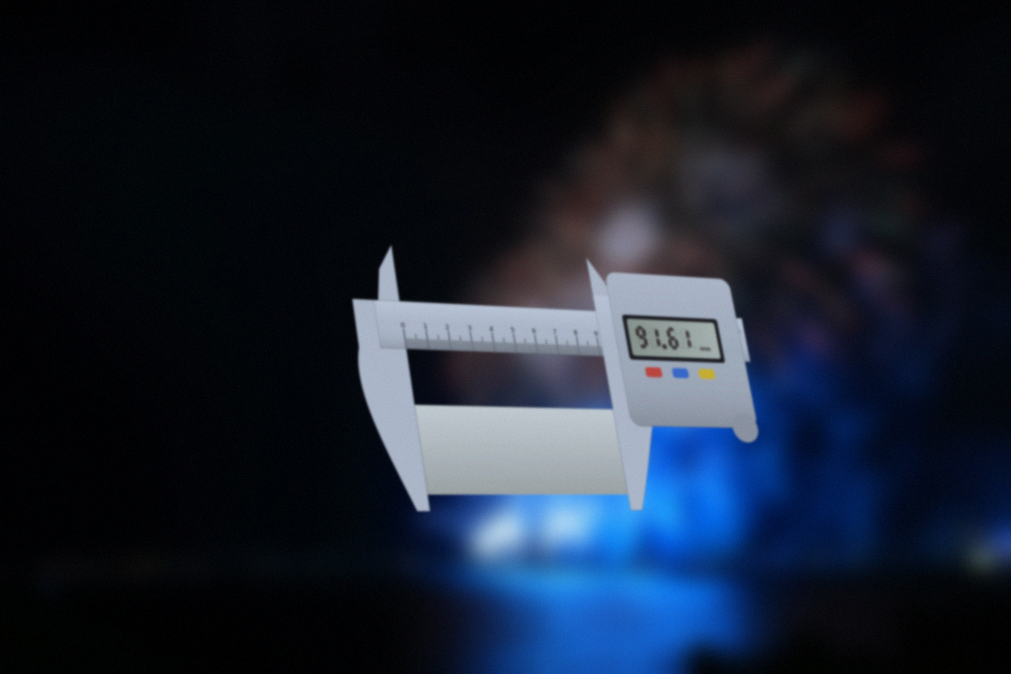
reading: 91.61mm
